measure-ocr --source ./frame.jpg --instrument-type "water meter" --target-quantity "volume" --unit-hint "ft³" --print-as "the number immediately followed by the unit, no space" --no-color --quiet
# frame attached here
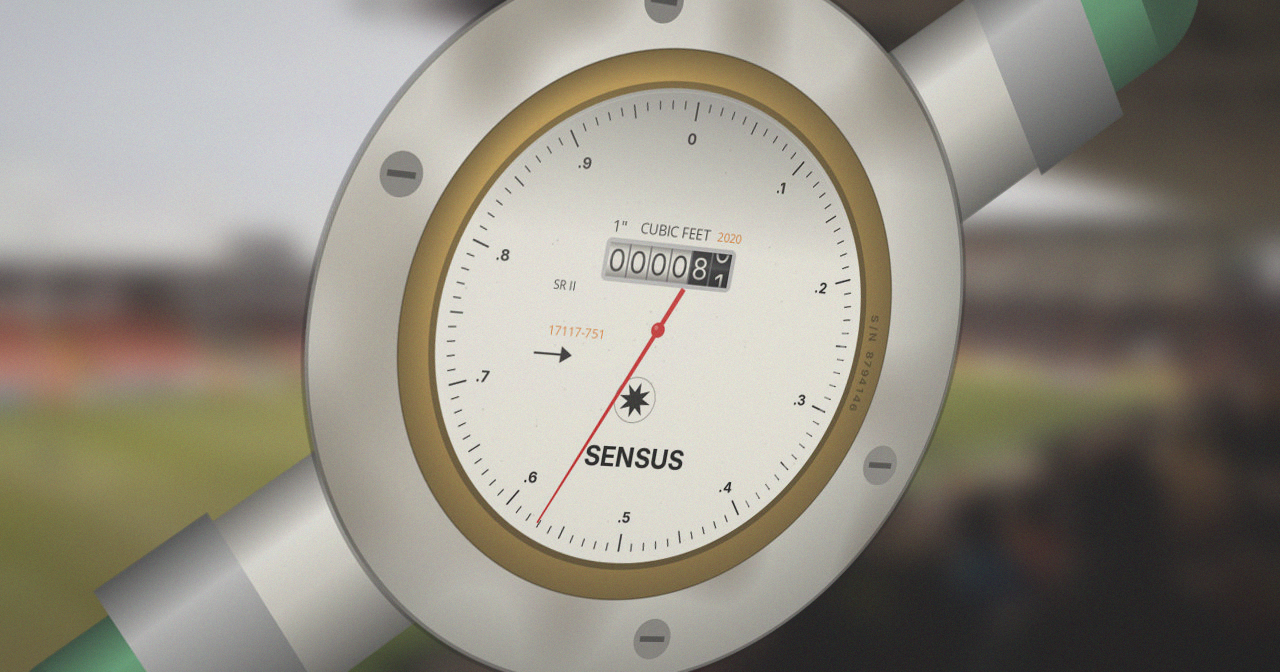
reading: 80.57ft³
